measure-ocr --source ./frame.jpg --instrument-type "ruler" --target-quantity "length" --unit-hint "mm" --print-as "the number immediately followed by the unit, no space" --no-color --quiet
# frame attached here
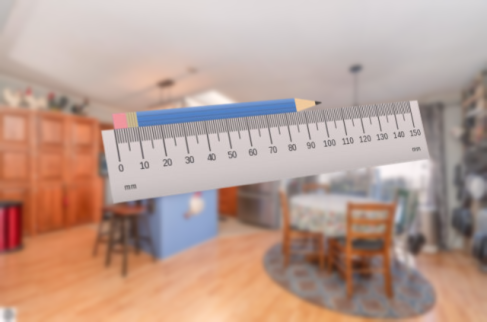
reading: 100mm
